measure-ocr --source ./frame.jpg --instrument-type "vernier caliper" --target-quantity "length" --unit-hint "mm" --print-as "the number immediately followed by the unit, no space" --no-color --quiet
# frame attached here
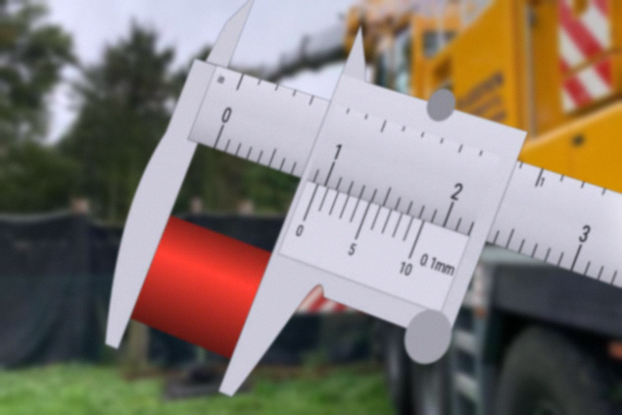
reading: 9.4mm
